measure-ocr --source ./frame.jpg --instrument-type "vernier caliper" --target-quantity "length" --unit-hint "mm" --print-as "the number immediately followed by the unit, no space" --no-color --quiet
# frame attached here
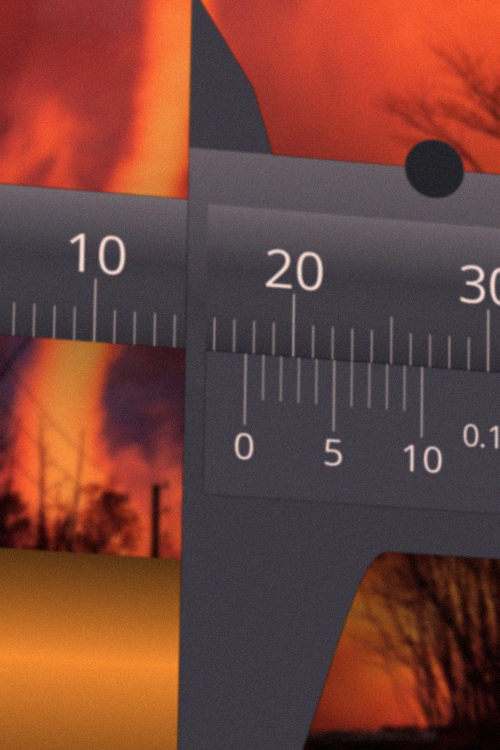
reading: 17.6mm
